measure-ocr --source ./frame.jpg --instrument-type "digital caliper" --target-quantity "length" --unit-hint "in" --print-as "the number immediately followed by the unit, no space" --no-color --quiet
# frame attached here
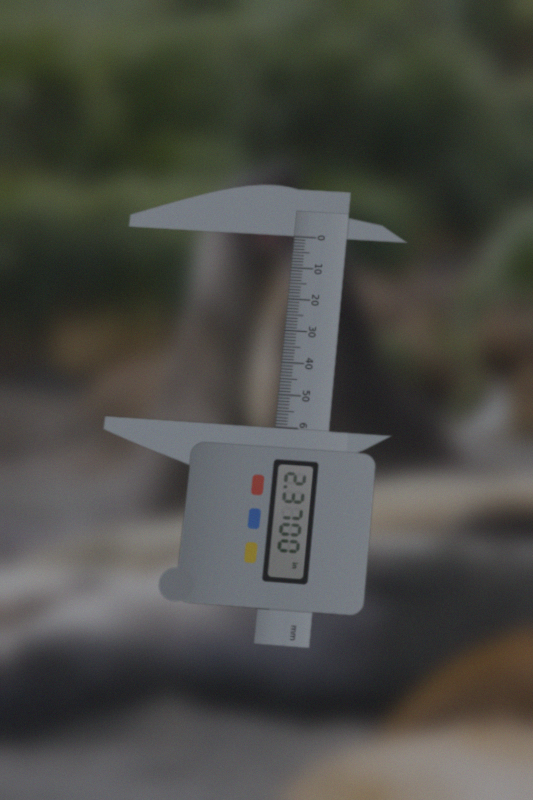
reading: 2.3700in
